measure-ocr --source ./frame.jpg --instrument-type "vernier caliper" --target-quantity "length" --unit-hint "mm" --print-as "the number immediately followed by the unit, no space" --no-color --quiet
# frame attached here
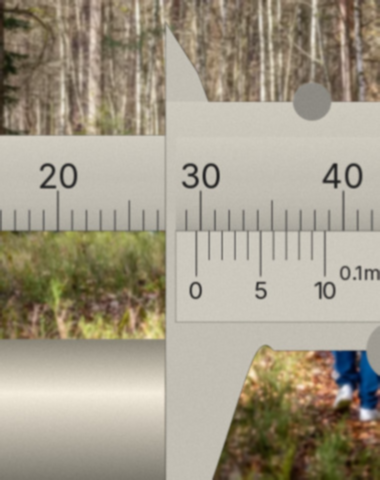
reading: 29.7mm
